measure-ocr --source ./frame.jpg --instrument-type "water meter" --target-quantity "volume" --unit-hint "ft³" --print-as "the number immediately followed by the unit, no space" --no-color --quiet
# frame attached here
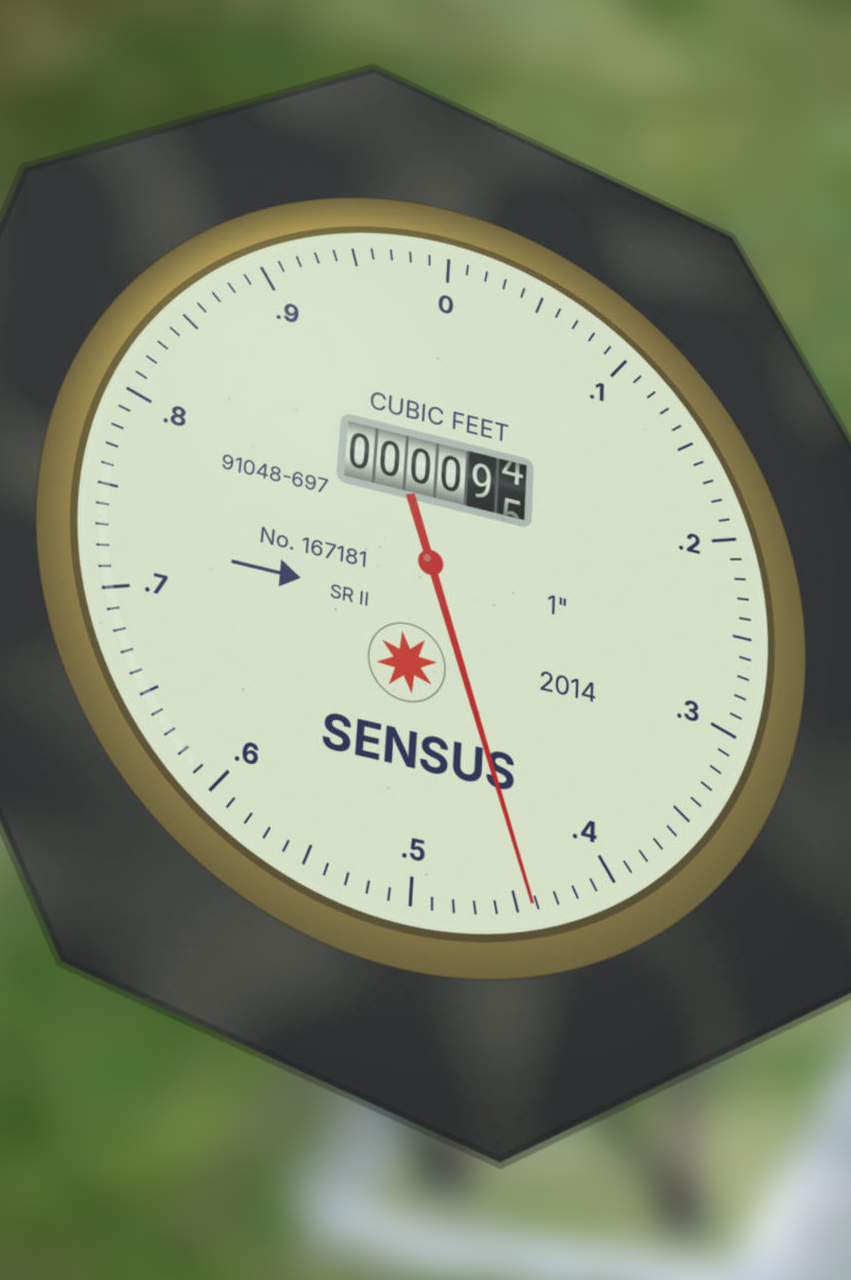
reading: 94.44ft³
